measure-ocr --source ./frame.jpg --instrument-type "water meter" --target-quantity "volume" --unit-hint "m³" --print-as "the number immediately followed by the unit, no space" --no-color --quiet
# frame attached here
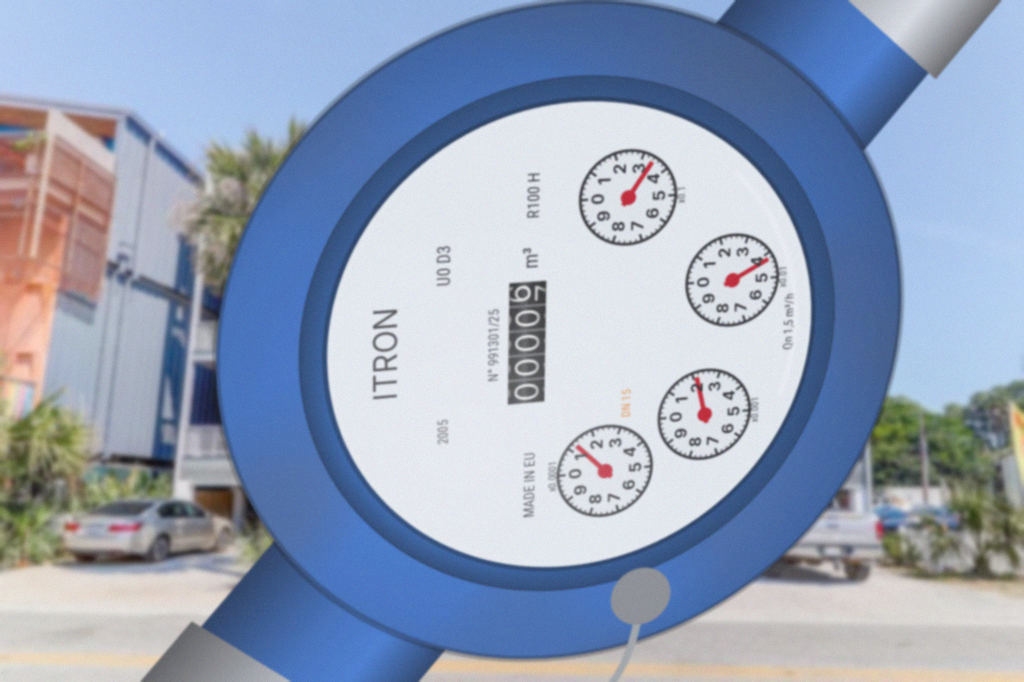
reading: 6.3421m³
